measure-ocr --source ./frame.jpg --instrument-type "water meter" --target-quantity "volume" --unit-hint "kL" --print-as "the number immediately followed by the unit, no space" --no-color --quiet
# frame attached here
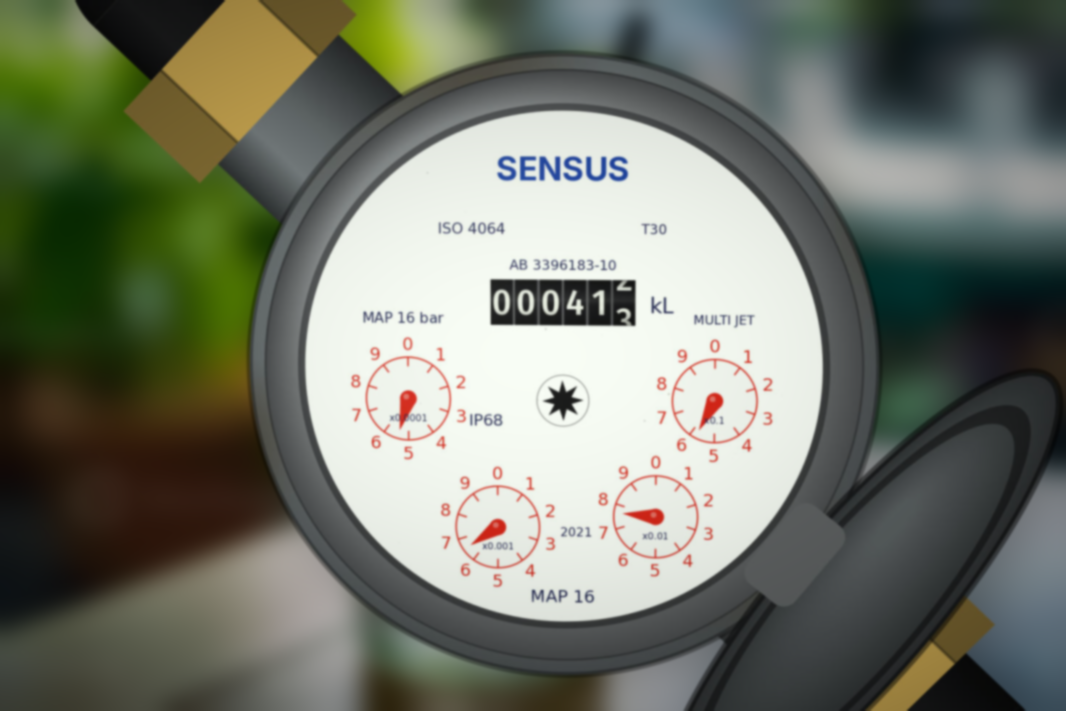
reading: 412.5765kL
